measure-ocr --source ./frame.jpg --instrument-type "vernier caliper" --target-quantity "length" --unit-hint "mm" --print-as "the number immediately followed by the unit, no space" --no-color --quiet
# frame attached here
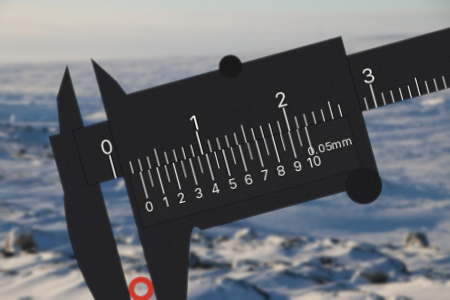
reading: 2.8mm
